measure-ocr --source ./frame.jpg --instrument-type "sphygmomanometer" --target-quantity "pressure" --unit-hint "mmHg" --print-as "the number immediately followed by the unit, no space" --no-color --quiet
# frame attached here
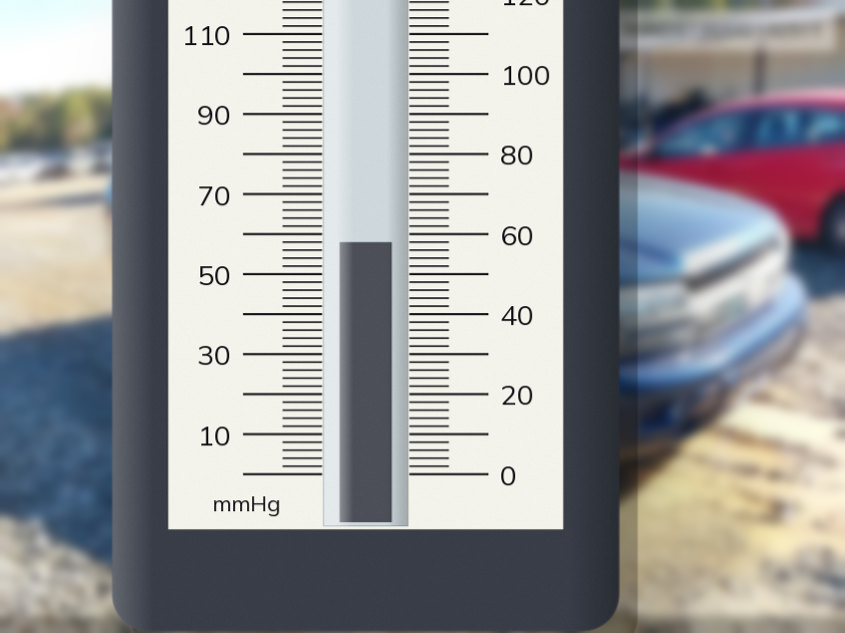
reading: 58mmHg
